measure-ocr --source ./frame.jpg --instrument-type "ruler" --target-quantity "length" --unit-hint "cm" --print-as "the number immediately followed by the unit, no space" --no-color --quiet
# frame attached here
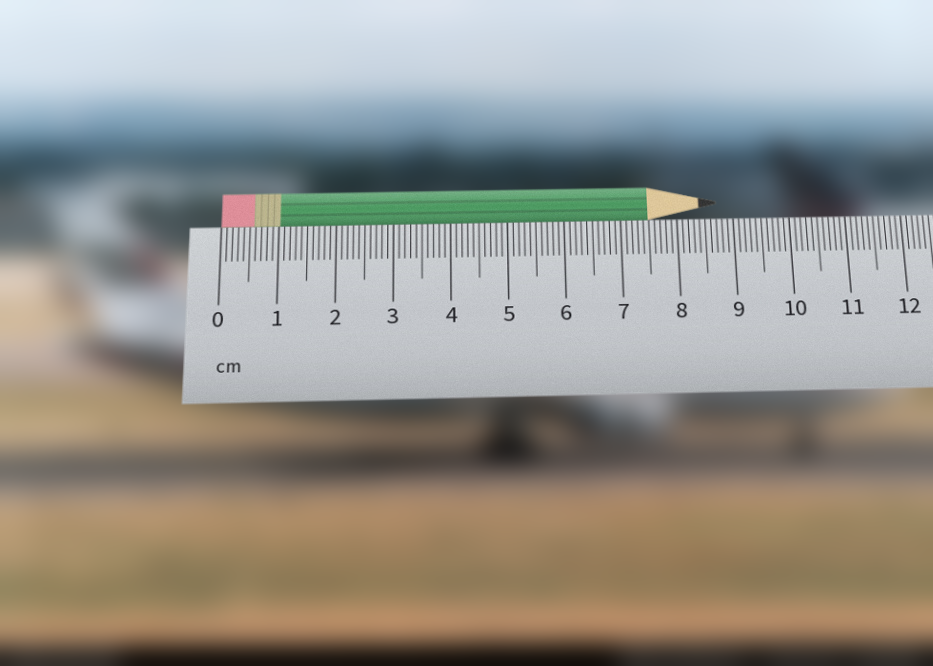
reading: 8.7cm
